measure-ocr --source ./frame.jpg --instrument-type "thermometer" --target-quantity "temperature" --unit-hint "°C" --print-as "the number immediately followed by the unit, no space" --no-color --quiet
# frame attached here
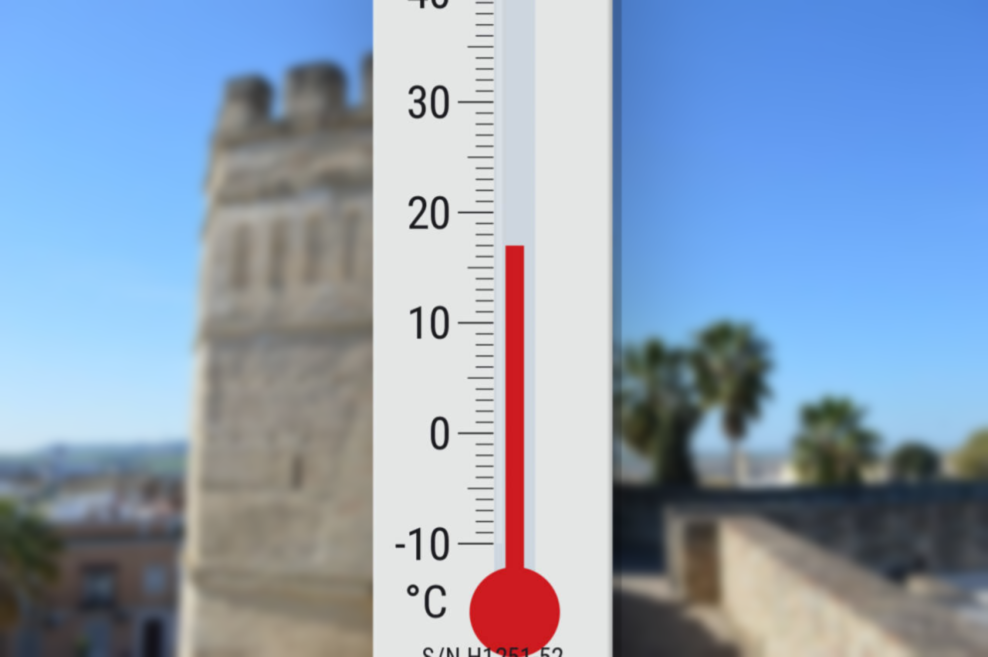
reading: 17°C
